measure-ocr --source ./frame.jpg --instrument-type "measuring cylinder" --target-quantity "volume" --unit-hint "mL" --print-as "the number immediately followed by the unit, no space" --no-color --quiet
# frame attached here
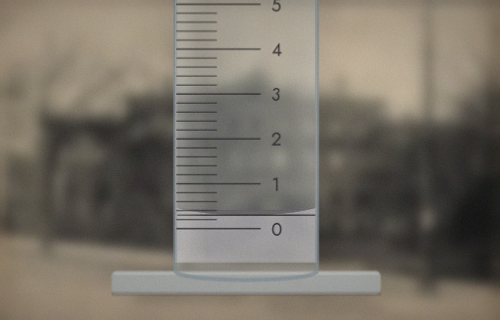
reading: 0.3mL
